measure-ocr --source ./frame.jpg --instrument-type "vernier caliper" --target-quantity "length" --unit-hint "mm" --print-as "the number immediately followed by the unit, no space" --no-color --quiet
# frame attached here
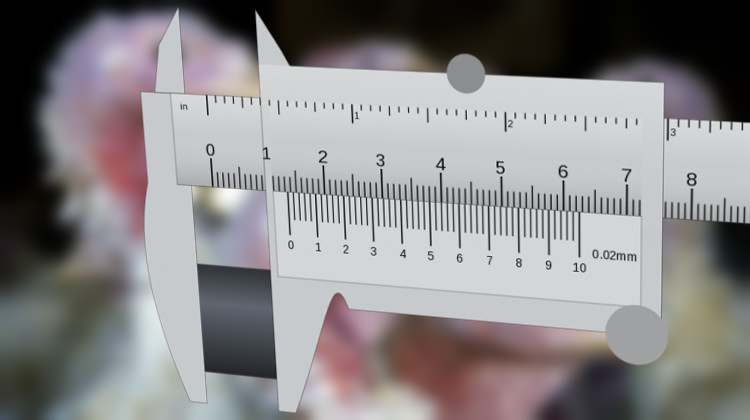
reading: 13.5mm
